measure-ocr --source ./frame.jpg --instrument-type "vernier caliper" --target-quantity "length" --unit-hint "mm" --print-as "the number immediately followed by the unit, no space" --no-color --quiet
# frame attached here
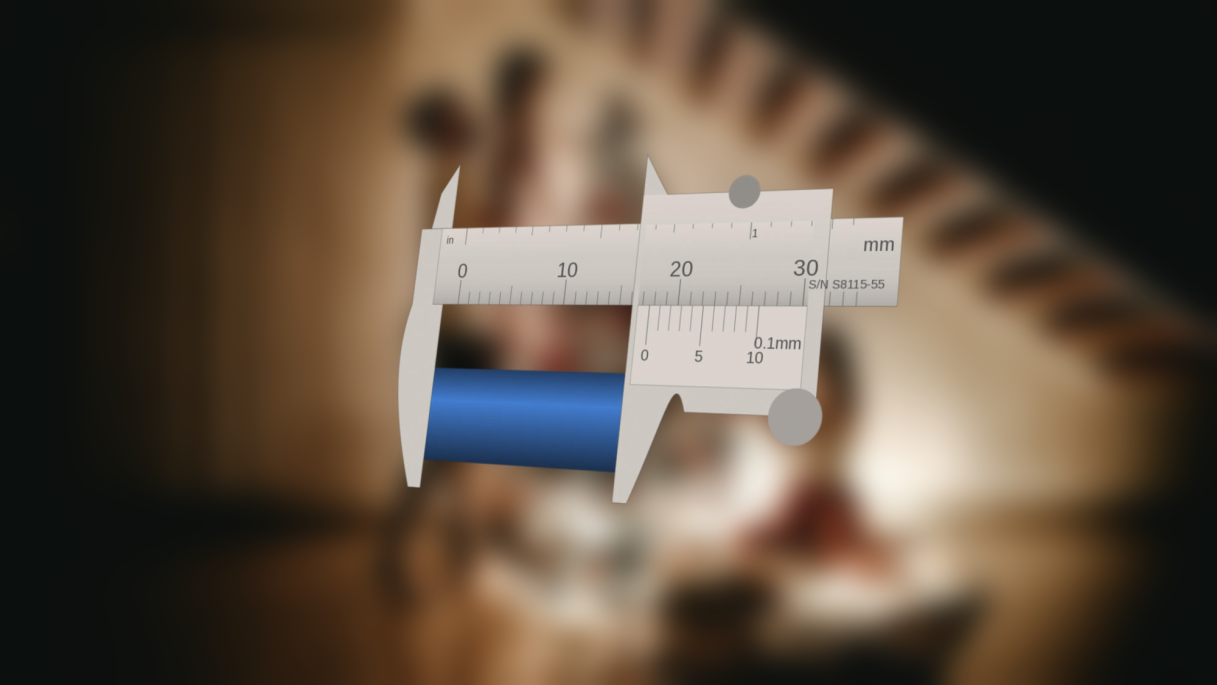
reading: 17.6mm
